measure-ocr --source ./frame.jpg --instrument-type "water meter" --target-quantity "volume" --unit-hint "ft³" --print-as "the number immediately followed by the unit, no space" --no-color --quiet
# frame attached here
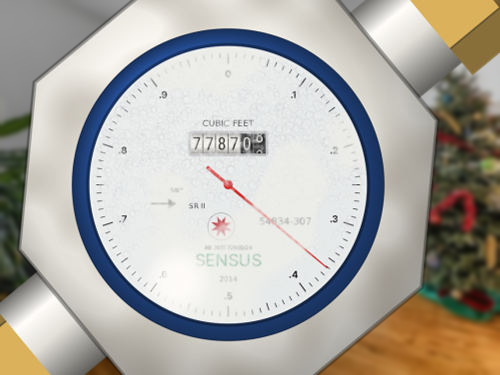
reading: 778708.36ft³
